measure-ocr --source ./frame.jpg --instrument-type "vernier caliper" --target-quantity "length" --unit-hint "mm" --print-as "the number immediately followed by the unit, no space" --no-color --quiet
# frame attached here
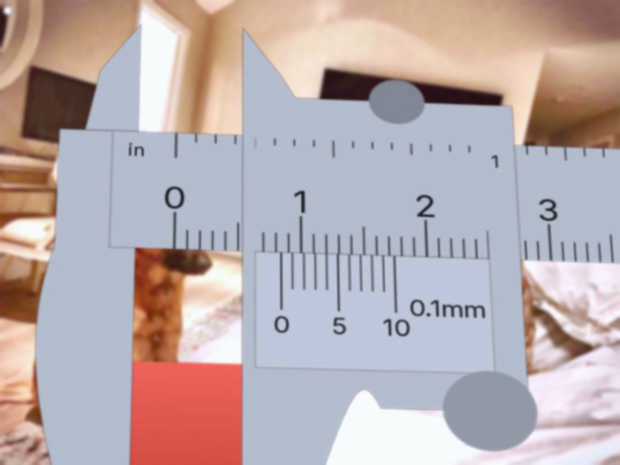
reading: 8.4mm
